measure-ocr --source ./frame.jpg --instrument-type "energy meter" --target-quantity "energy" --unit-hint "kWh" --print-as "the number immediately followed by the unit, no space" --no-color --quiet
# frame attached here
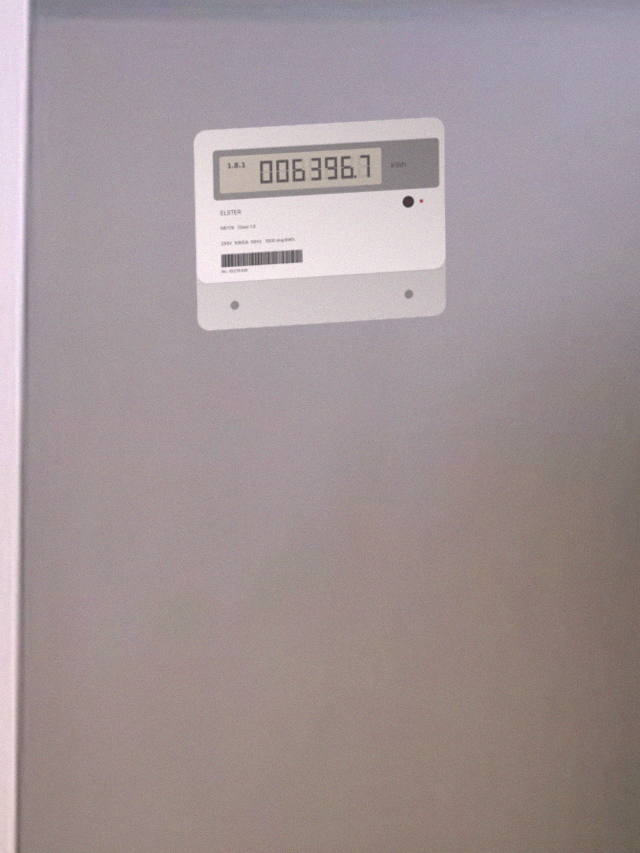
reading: 6396.7kWh
